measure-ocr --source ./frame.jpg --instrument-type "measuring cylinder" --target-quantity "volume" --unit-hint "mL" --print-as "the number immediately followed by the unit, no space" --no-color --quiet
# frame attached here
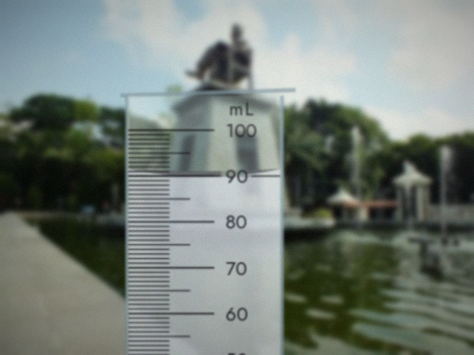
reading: 90mL
